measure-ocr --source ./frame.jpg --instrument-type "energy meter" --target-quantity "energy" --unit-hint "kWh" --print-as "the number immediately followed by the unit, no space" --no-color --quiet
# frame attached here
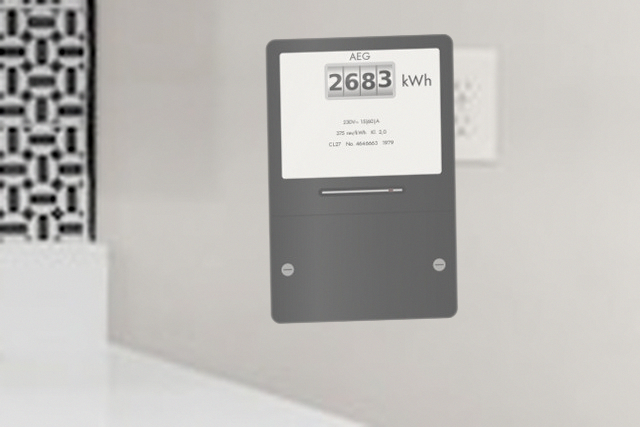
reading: 2683kWh
